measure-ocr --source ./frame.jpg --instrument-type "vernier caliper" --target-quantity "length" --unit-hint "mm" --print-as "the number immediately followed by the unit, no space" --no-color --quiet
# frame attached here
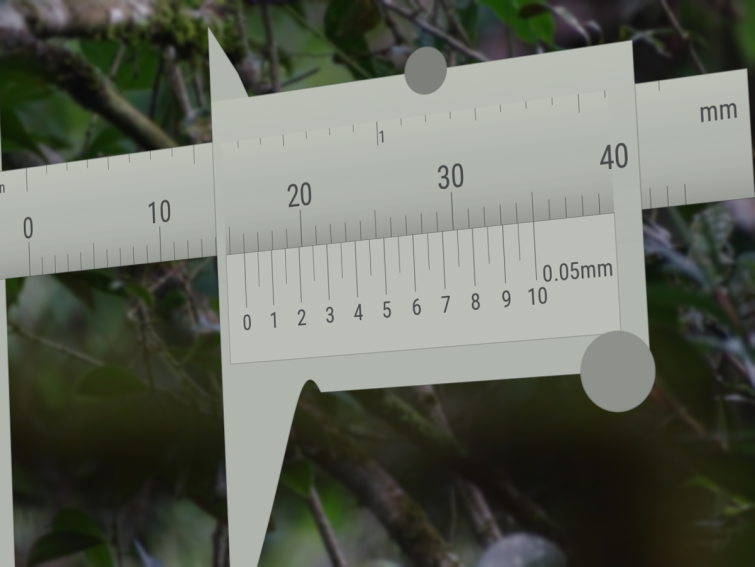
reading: 16.0mm
